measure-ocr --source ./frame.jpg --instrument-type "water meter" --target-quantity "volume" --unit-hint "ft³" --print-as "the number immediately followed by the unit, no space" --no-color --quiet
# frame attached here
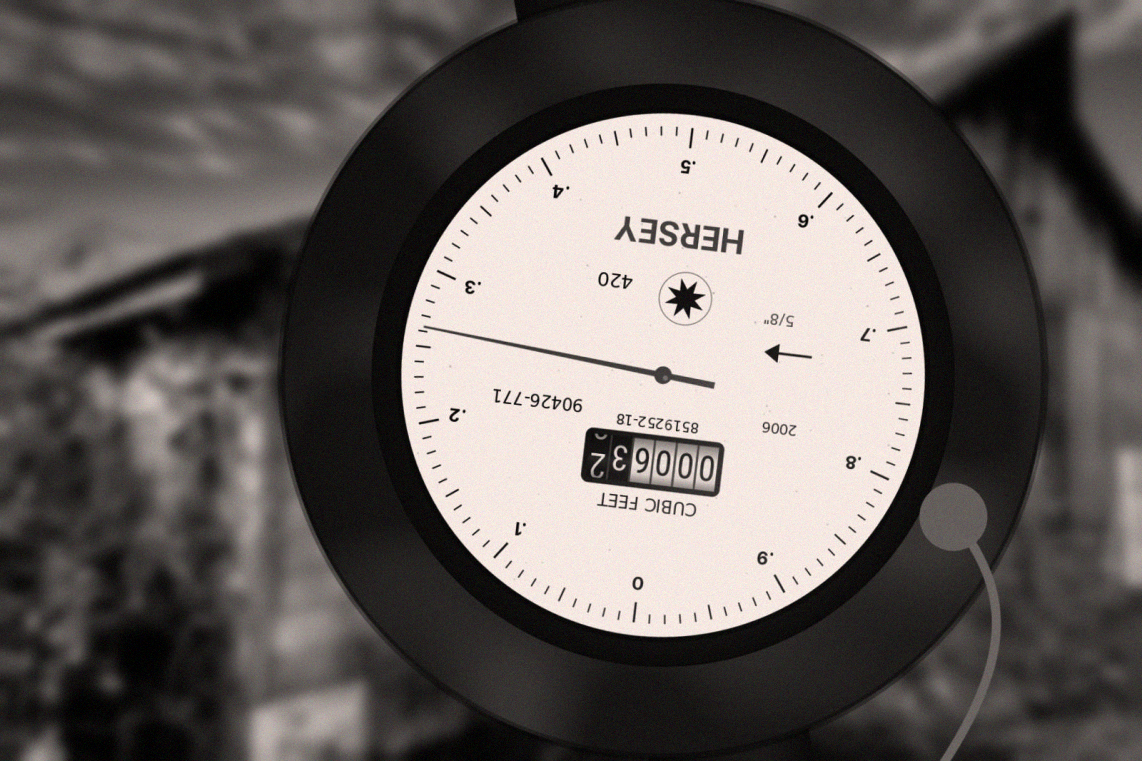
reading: 632.26ft³
